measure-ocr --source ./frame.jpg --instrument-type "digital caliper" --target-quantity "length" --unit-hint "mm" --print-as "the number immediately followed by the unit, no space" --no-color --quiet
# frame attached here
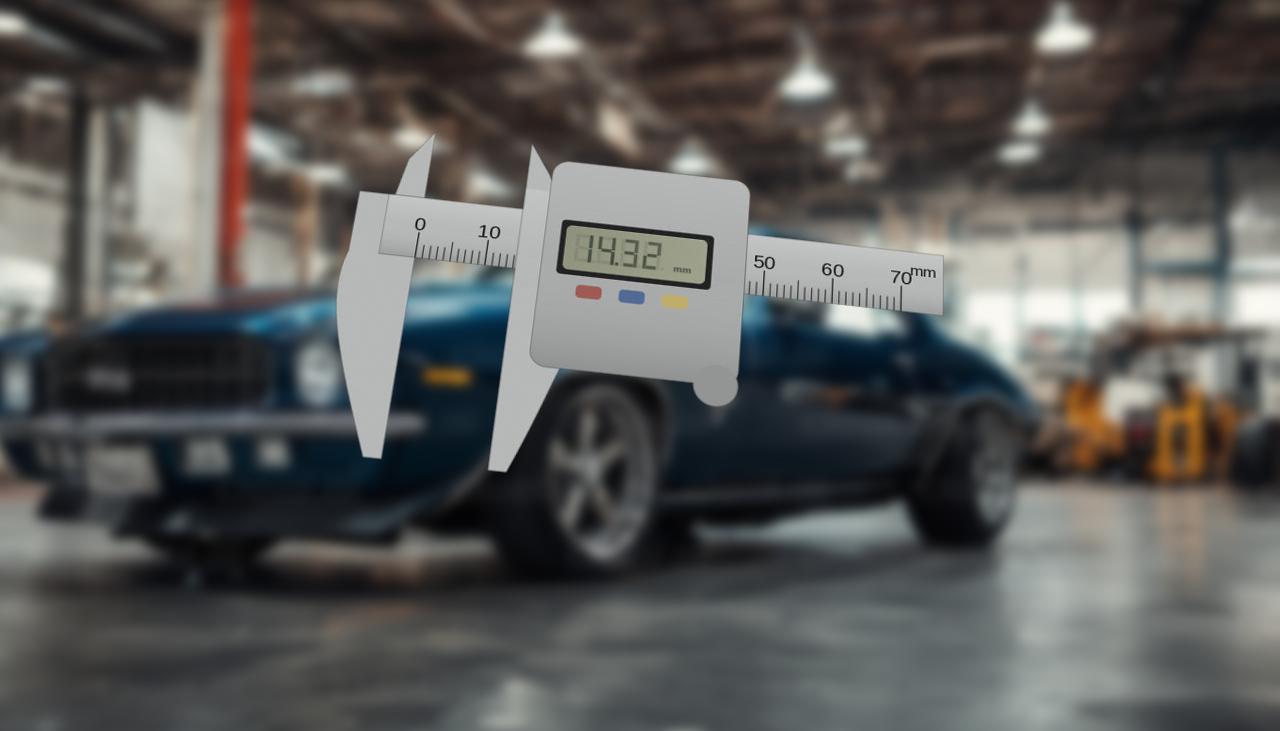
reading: 14.32mm
